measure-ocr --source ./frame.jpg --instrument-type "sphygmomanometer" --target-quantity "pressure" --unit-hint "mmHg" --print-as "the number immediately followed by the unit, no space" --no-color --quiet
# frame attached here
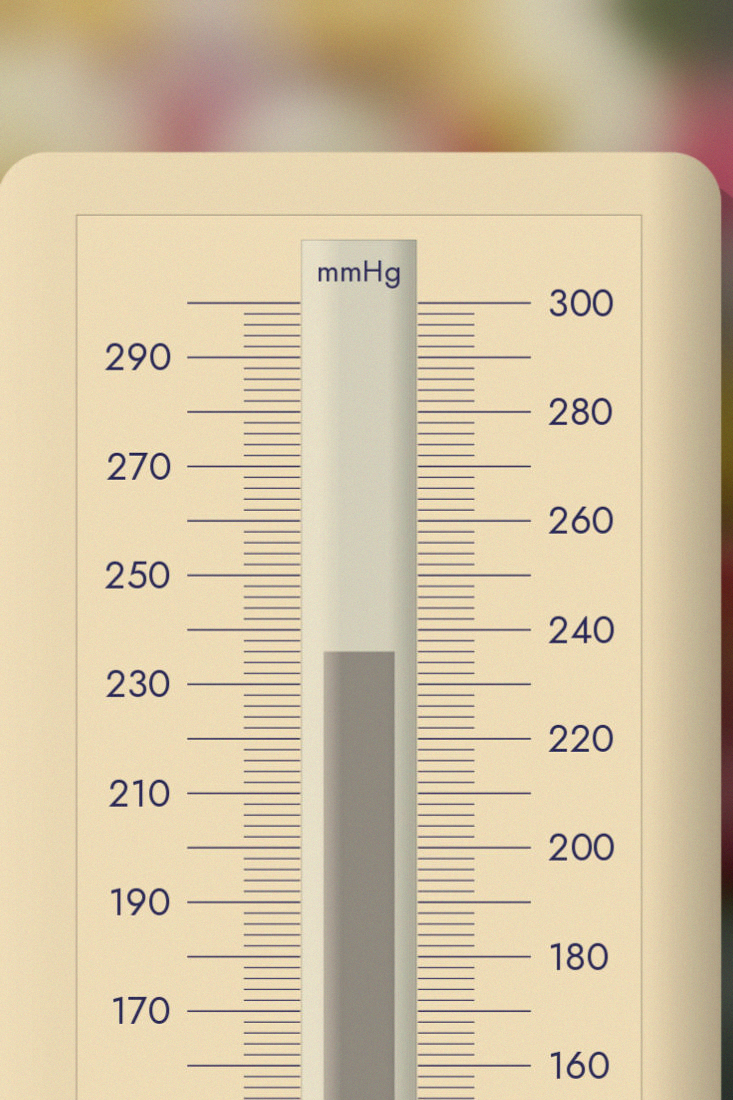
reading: 236mmHg
